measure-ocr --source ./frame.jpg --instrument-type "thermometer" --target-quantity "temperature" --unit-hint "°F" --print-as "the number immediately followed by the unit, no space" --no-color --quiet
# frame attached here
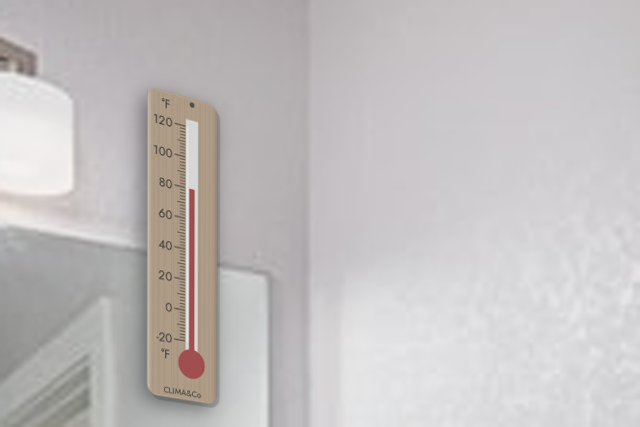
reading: 80°F
